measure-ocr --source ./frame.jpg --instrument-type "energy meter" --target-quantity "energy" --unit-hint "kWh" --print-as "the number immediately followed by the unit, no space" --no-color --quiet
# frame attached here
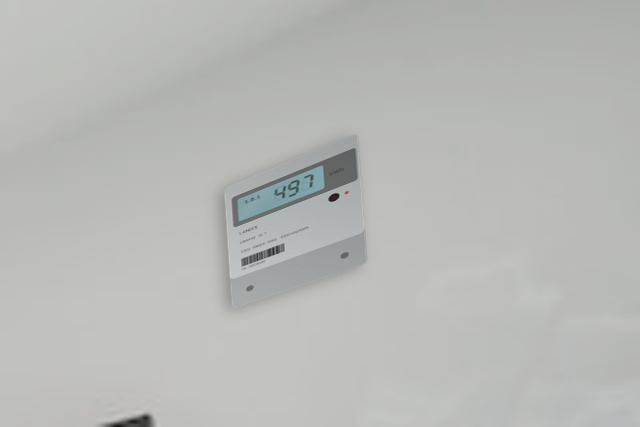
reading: 497kWh
